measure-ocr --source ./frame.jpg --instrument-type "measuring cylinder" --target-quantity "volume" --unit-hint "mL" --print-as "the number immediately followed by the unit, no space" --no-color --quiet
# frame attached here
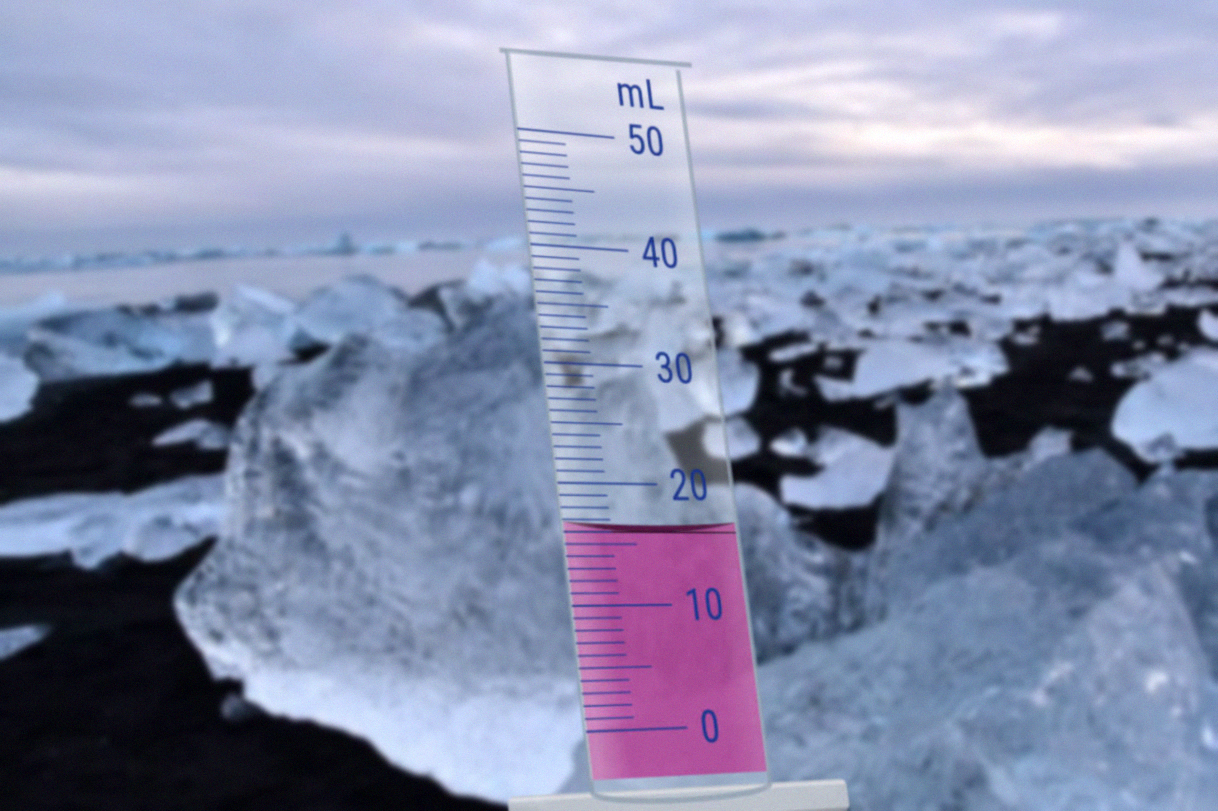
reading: 16mL
